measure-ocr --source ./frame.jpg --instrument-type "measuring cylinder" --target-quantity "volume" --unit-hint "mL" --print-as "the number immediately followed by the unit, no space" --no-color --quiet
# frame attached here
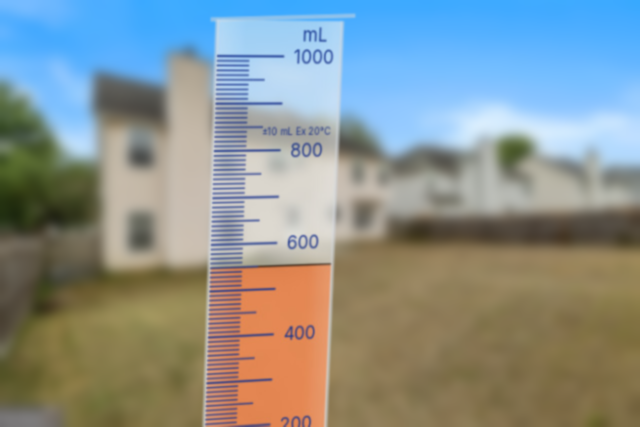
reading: 550mL
